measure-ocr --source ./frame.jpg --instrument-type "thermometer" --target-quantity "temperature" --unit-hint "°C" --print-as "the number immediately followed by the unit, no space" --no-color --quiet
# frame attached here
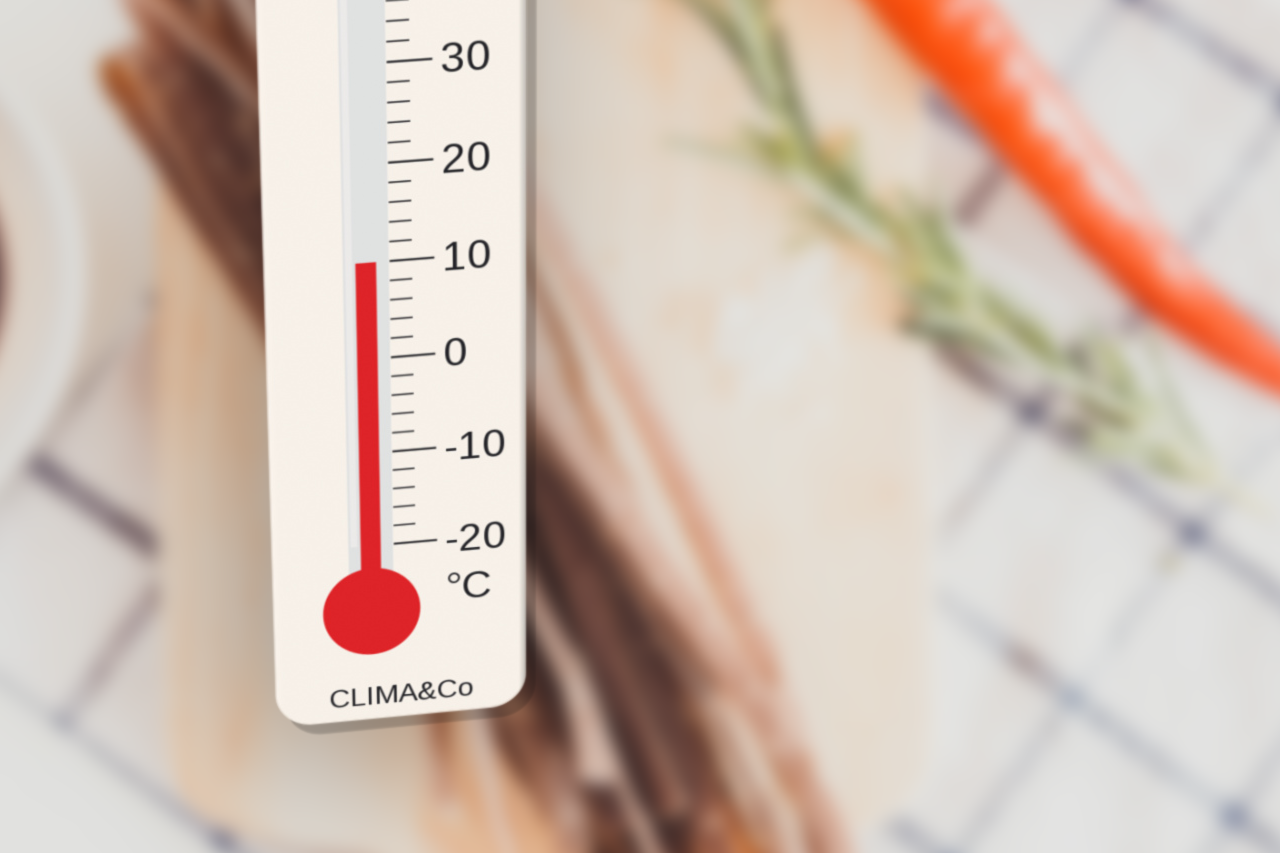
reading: 10°C
